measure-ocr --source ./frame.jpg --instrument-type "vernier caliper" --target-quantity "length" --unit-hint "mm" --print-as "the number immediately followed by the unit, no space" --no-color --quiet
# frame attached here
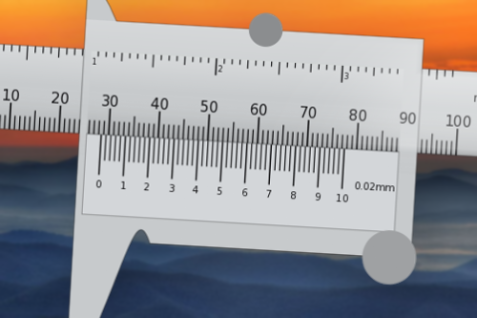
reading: 28.5mm
